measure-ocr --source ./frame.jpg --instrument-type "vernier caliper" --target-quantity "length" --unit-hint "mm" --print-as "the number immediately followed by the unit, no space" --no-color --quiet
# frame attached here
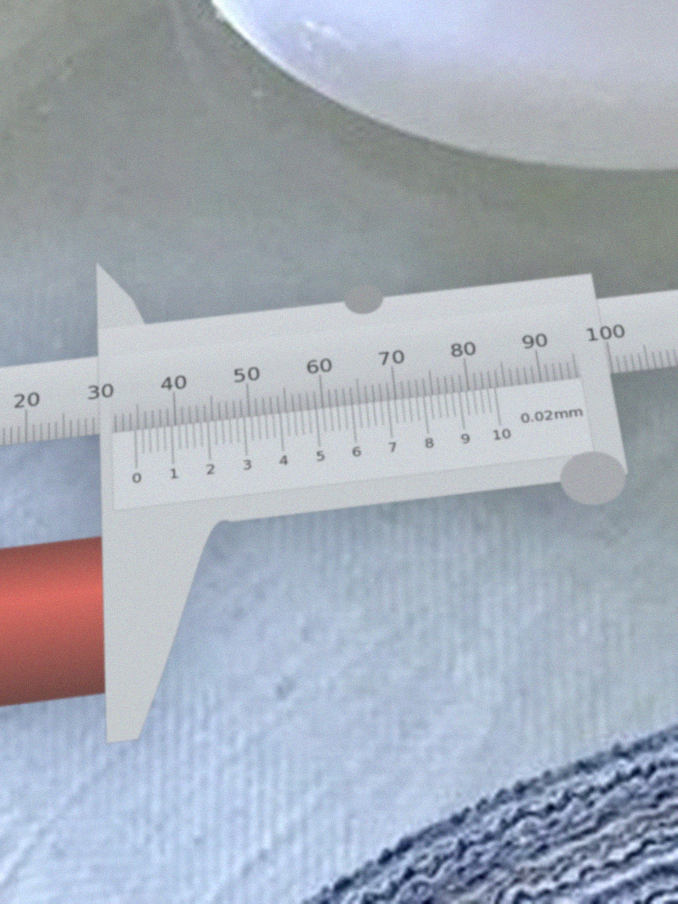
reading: 34.6mm
